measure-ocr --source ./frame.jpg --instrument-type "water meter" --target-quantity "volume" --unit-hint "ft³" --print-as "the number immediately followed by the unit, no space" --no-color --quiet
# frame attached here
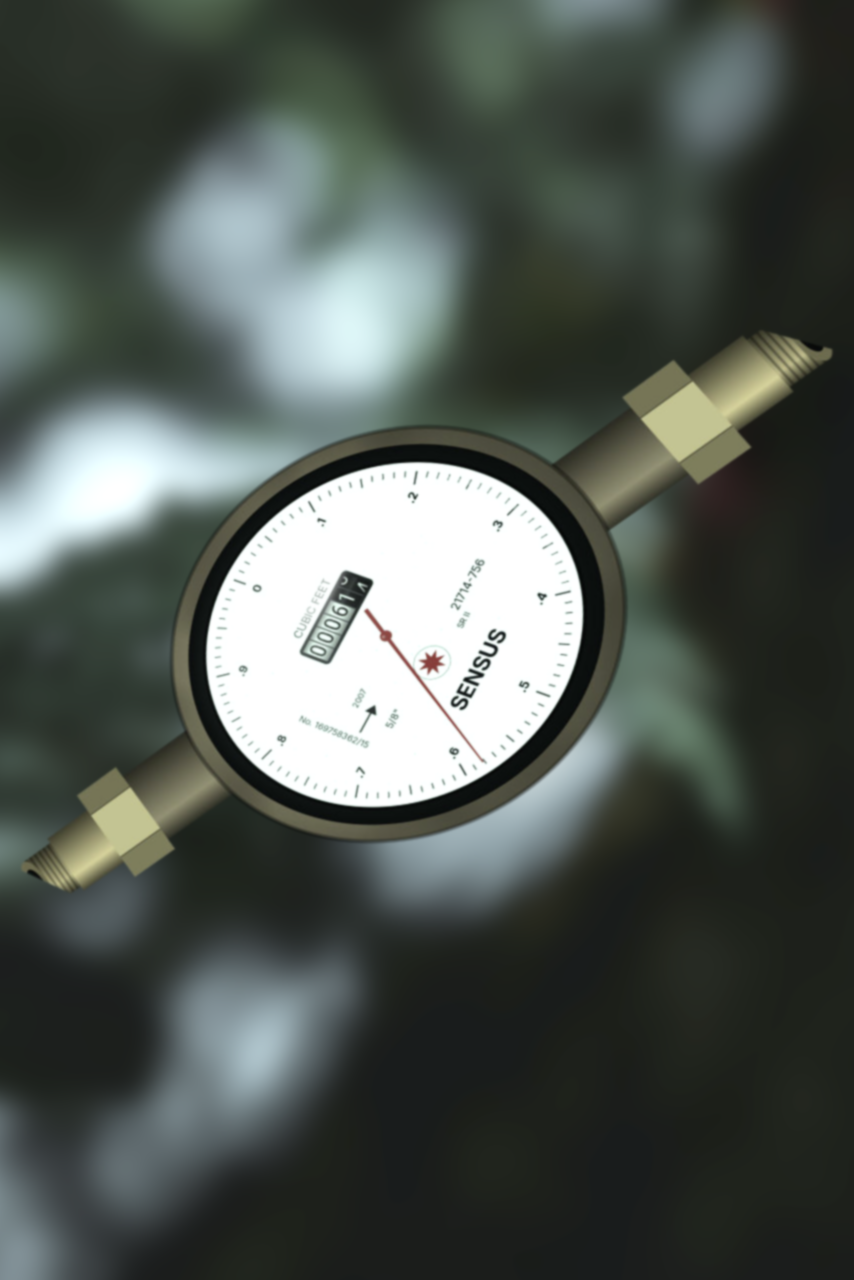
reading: 613.58ft³
